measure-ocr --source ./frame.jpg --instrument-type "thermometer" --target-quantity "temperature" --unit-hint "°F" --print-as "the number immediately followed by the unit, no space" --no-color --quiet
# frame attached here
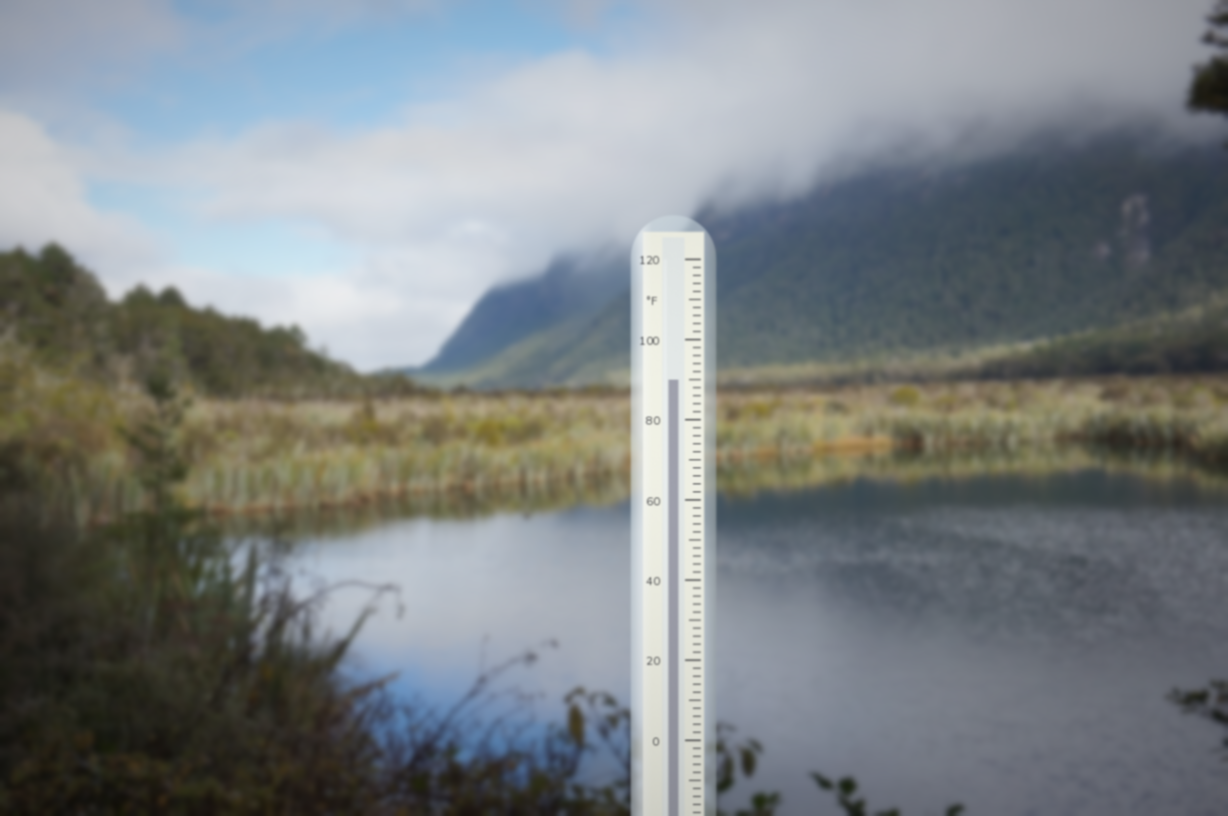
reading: 90°F
